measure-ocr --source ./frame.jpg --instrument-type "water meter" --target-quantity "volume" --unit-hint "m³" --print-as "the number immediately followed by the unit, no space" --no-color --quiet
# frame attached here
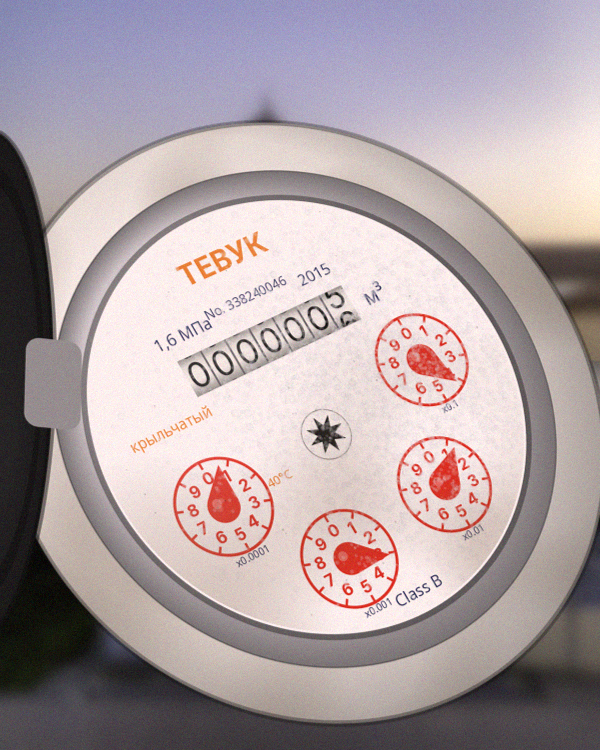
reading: 5.4130m³
